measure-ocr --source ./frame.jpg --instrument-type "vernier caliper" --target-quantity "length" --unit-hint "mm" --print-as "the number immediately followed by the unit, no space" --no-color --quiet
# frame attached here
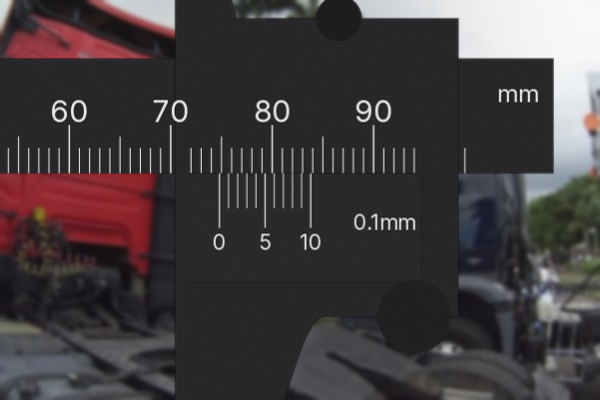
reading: 74.8mm
